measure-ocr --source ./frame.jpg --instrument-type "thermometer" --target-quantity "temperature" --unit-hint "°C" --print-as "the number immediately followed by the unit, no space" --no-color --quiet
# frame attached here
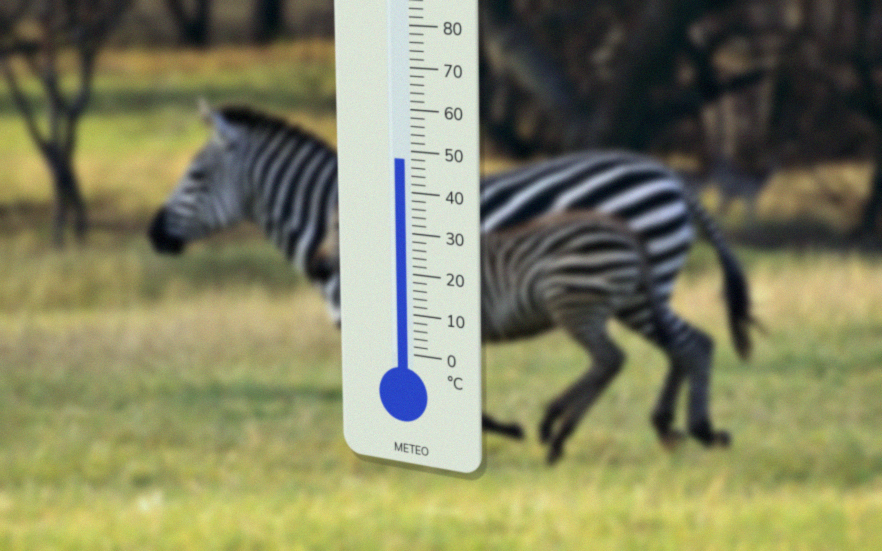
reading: 48°C
